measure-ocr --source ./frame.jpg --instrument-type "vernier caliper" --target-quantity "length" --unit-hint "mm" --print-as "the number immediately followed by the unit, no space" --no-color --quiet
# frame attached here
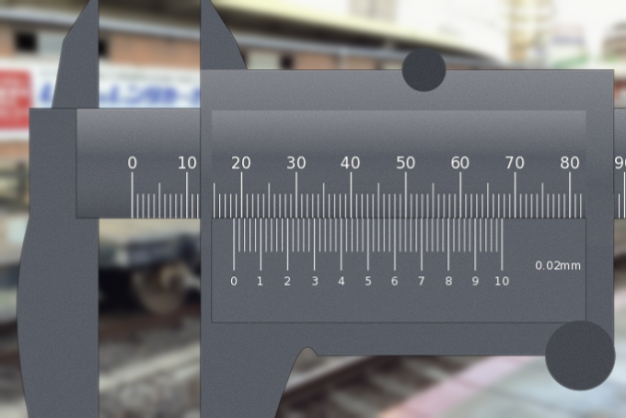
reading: 18.6mm
